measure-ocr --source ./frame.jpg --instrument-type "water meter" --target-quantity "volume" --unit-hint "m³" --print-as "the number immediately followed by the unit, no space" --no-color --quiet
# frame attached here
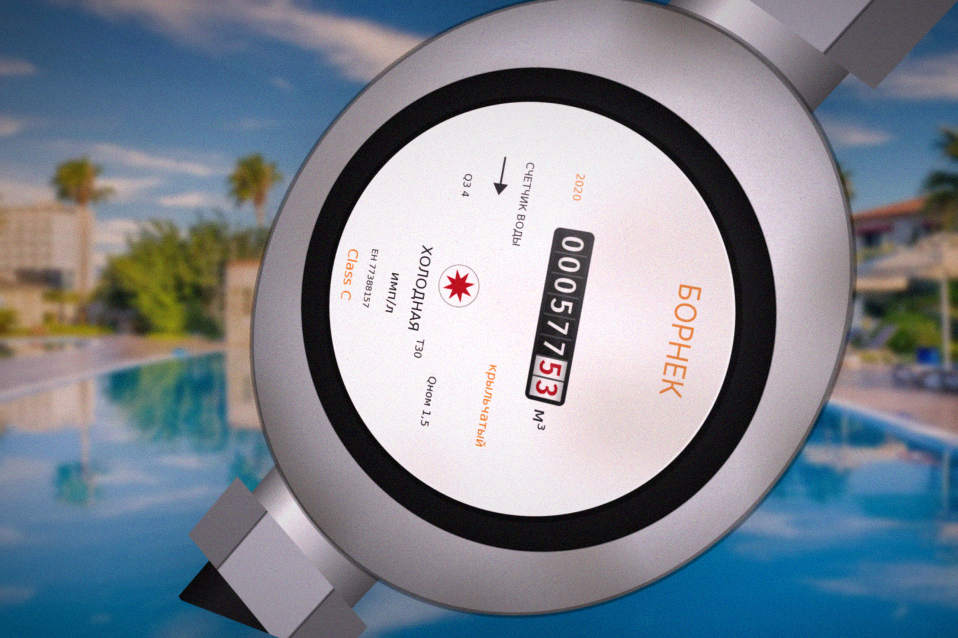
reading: 577.53m³
